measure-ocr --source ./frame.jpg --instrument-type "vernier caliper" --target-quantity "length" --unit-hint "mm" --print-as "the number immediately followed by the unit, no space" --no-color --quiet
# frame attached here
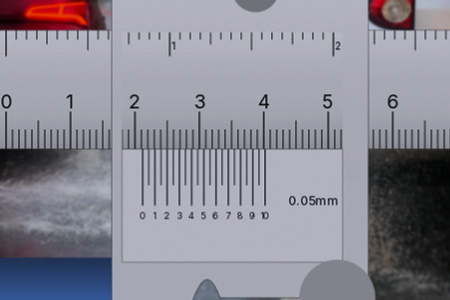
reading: 21.2mm
